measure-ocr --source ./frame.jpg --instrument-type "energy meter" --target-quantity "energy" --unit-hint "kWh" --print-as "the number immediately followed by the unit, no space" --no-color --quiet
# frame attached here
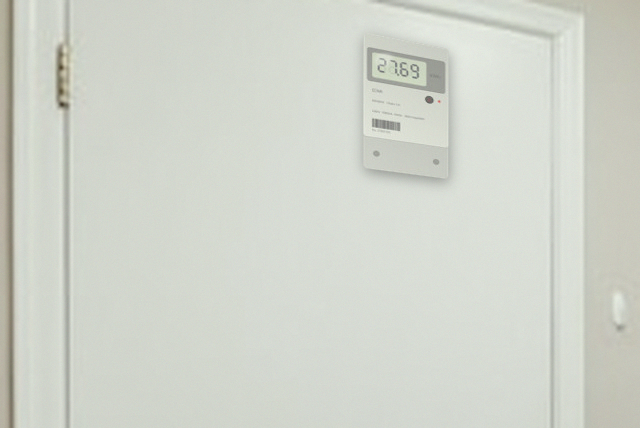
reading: 27.69kWh
